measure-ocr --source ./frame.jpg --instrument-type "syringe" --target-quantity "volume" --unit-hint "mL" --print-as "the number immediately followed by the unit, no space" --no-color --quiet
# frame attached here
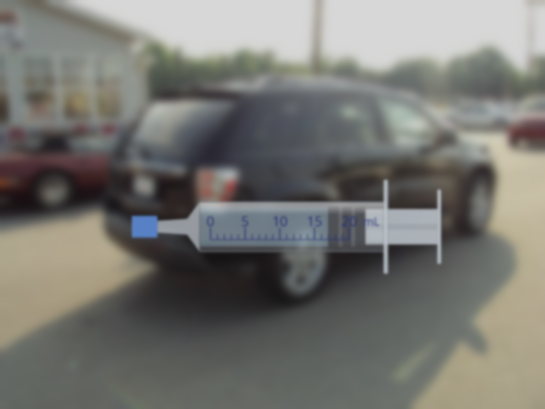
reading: 17mL
